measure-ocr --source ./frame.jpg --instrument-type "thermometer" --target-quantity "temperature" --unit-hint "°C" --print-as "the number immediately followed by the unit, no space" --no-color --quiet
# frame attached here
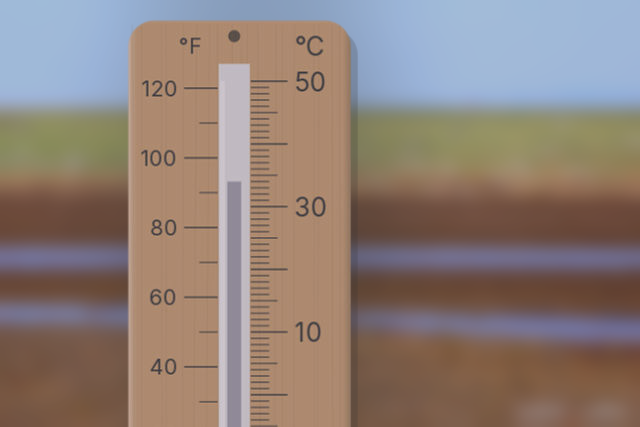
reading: 34°C
